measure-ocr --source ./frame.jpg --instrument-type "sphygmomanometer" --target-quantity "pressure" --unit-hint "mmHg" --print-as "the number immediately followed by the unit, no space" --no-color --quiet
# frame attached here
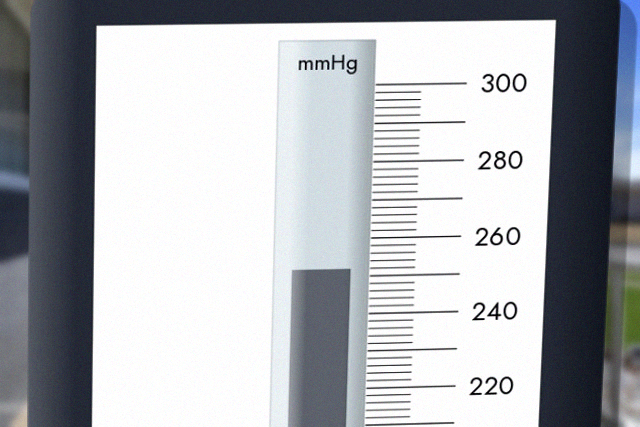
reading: 252mmHg
